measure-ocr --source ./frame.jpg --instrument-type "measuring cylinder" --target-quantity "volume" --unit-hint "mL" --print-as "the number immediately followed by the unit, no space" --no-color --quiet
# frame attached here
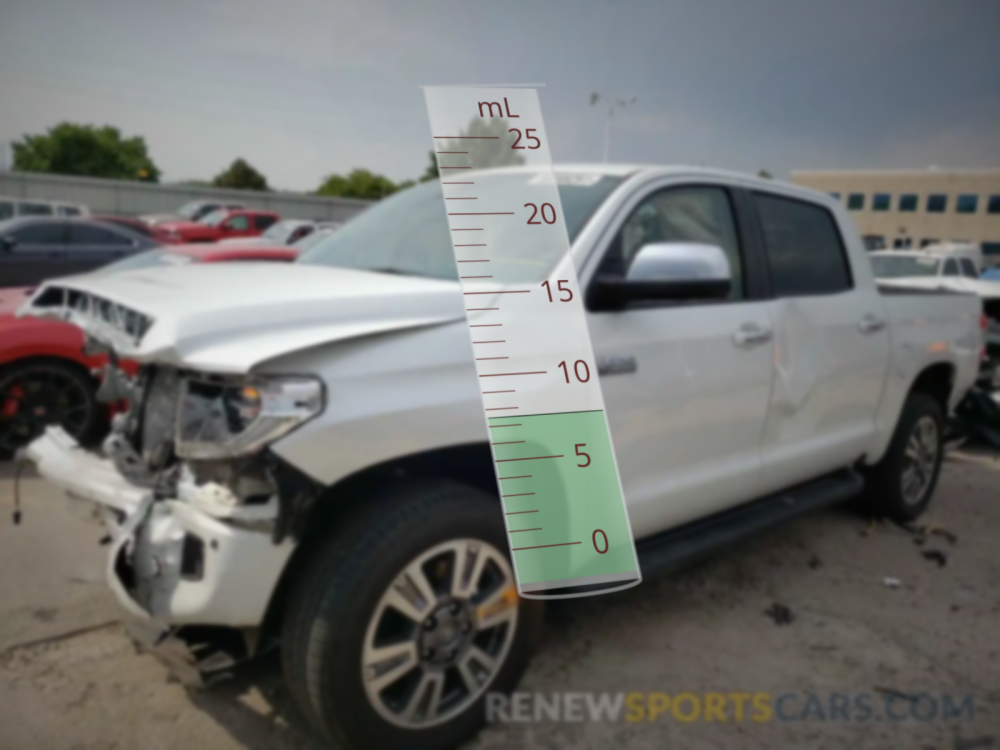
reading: 7.5mL
